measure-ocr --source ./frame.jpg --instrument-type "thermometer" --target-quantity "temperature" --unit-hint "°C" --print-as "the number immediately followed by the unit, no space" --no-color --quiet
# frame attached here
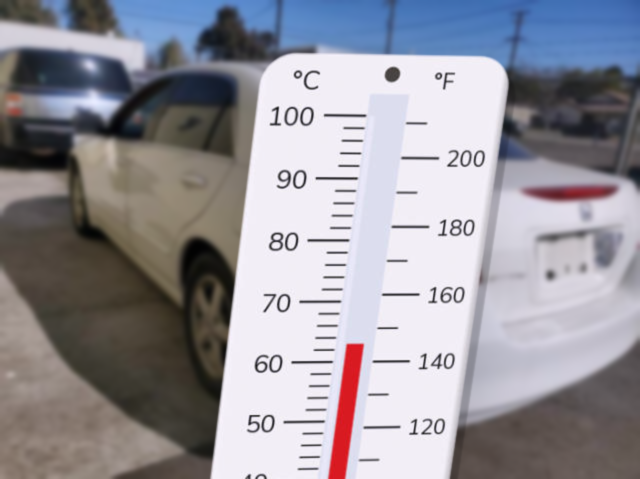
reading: 63°C
